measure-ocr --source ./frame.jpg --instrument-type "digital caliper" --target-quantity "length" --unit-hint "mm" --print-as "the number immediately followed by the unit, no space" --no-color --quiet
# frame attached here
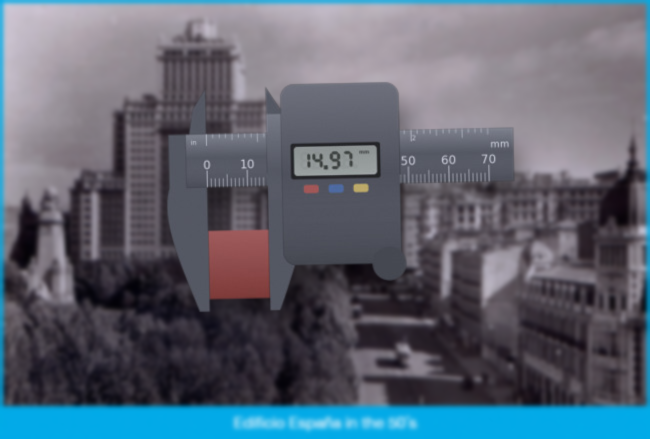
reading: 14.97mm
